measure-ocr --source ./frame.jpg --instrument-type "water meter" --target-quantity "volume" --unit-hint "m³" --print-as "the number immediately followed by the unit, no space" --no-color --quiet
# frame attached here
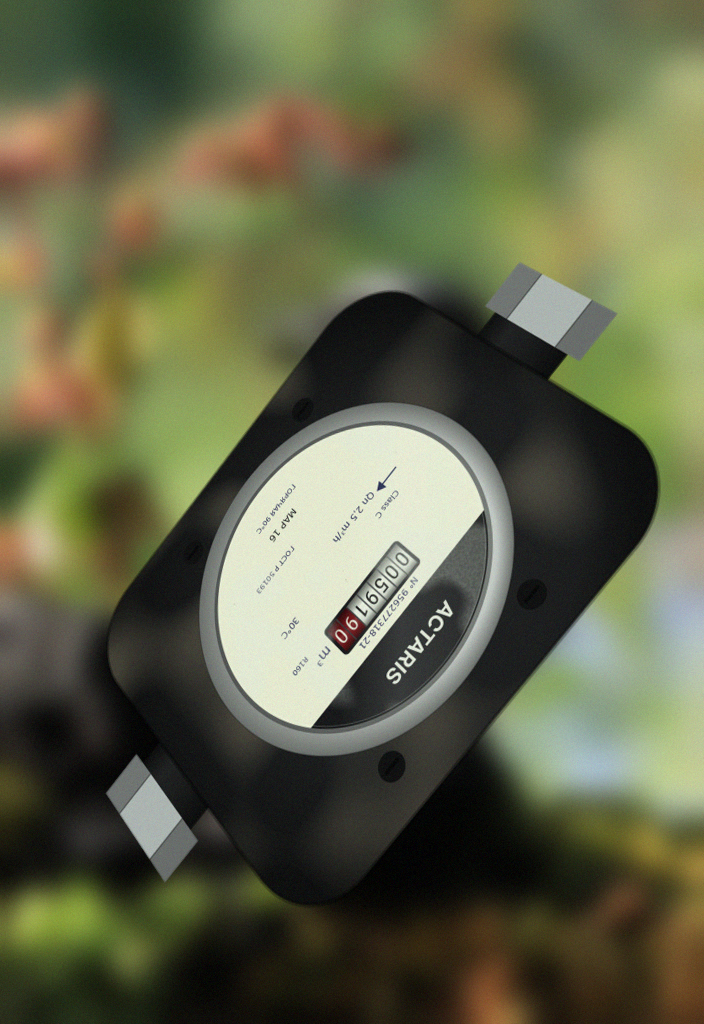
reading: 591.90m³
